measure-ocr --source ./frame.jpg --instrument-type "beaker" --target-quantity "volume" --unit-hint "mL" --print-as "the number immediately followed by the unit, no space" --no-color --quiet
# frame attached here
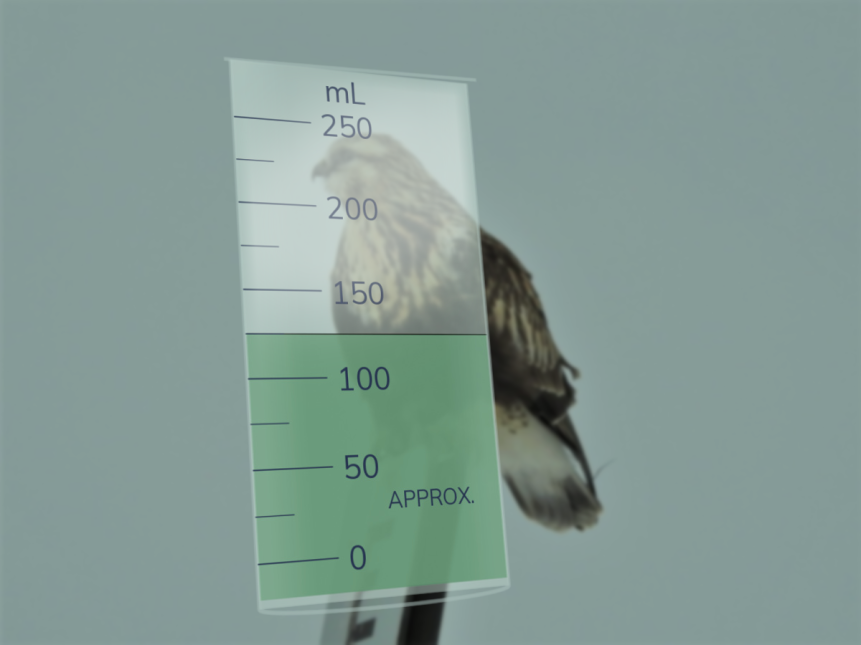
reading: 125mL
